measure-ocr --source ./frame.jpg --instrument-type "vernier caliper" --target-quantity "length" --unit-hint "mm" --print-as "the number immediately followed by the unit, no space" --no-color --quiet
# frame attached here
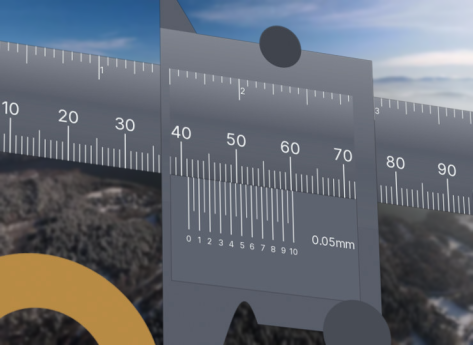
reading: 41.2mm
